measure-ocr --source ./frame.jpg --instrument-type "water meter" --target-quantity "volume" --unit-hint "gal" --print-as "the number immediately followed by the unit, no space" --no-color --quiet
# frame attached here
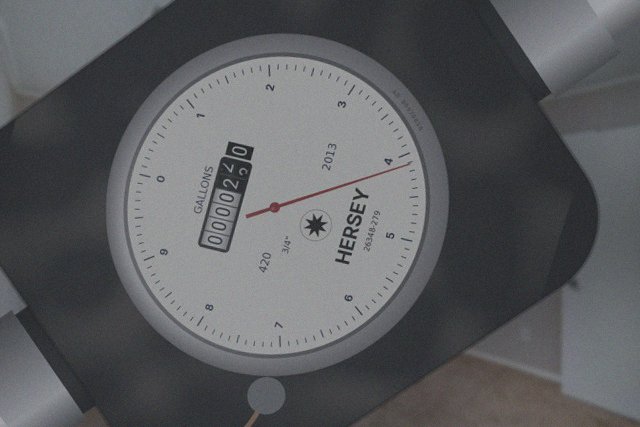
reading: 224.1gal
